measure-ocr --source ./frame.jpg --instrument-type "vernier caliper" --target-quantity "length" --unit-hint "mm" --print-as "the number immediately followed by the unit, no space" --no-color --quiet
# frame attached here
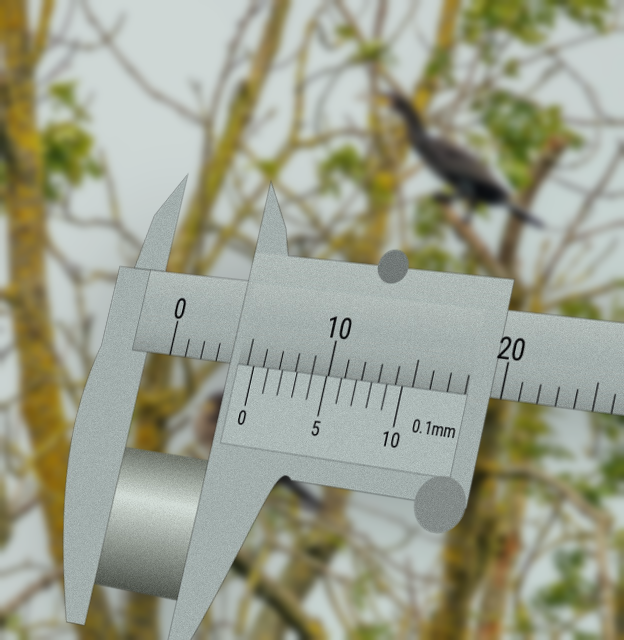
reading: 5.4mm
